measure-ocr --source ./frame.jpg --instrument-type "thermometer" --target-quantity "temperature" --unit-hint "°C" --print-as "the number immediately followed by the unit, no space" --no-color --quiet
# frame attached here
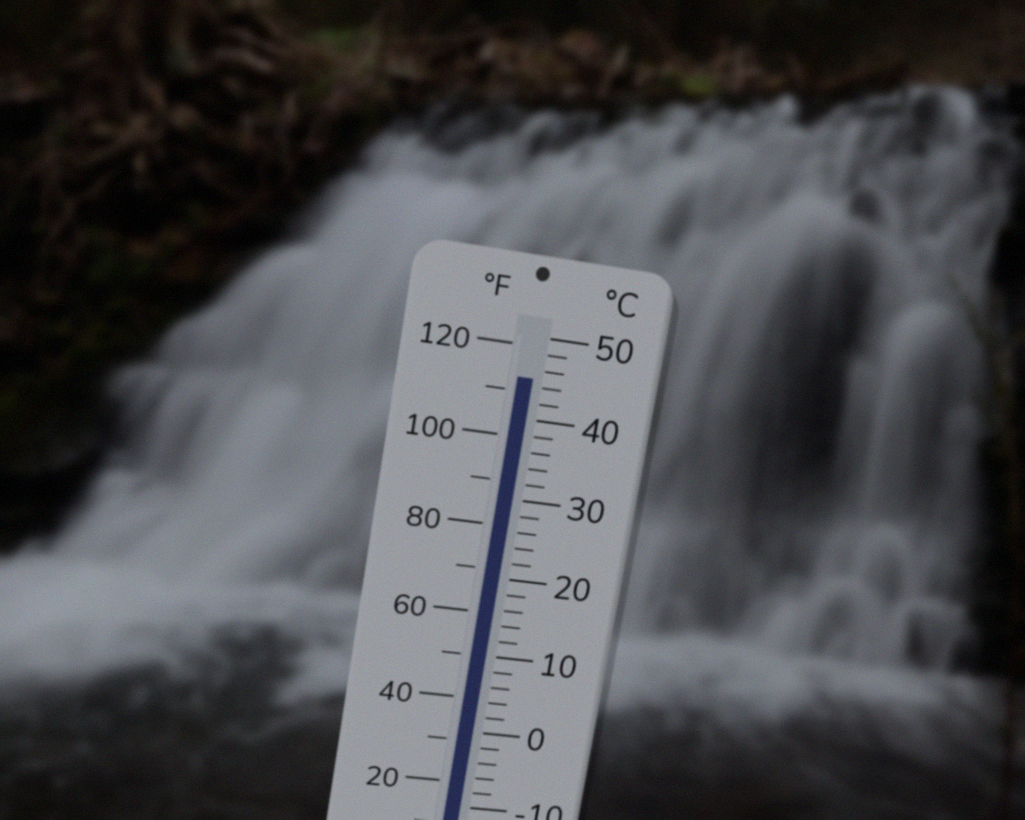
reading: 45°C
